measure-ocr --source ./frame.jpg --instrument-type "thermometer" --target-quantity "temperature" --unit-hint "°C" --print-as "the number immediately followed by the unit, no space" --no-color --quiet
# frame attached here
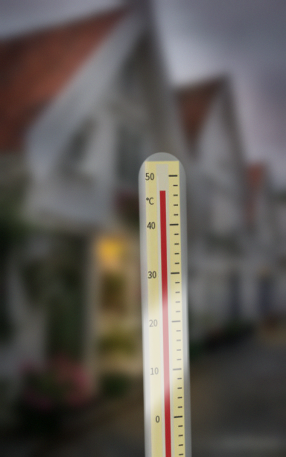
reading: 47°C
